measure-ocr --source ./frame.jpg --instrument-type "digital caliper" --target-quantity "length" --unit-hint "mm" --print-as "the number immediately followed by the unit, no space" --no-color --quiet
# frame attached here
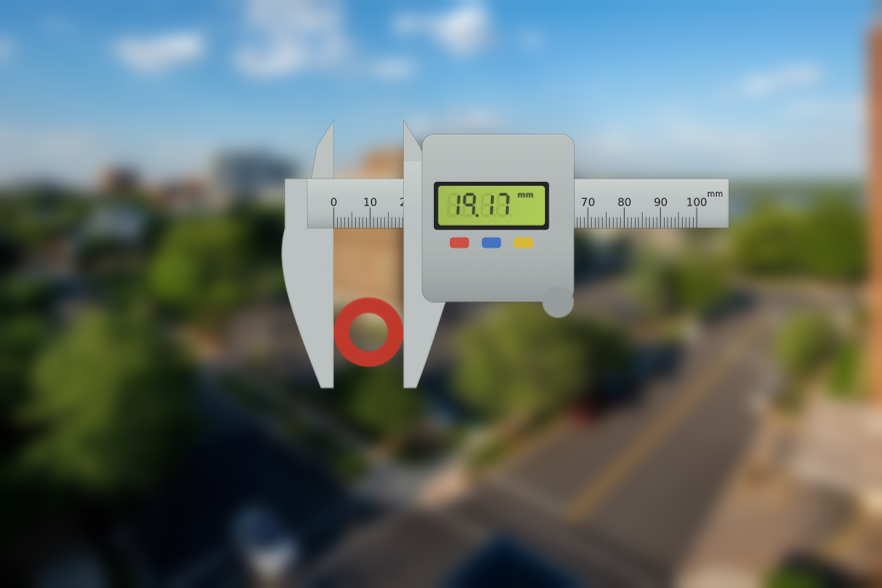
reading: 19.17mm
